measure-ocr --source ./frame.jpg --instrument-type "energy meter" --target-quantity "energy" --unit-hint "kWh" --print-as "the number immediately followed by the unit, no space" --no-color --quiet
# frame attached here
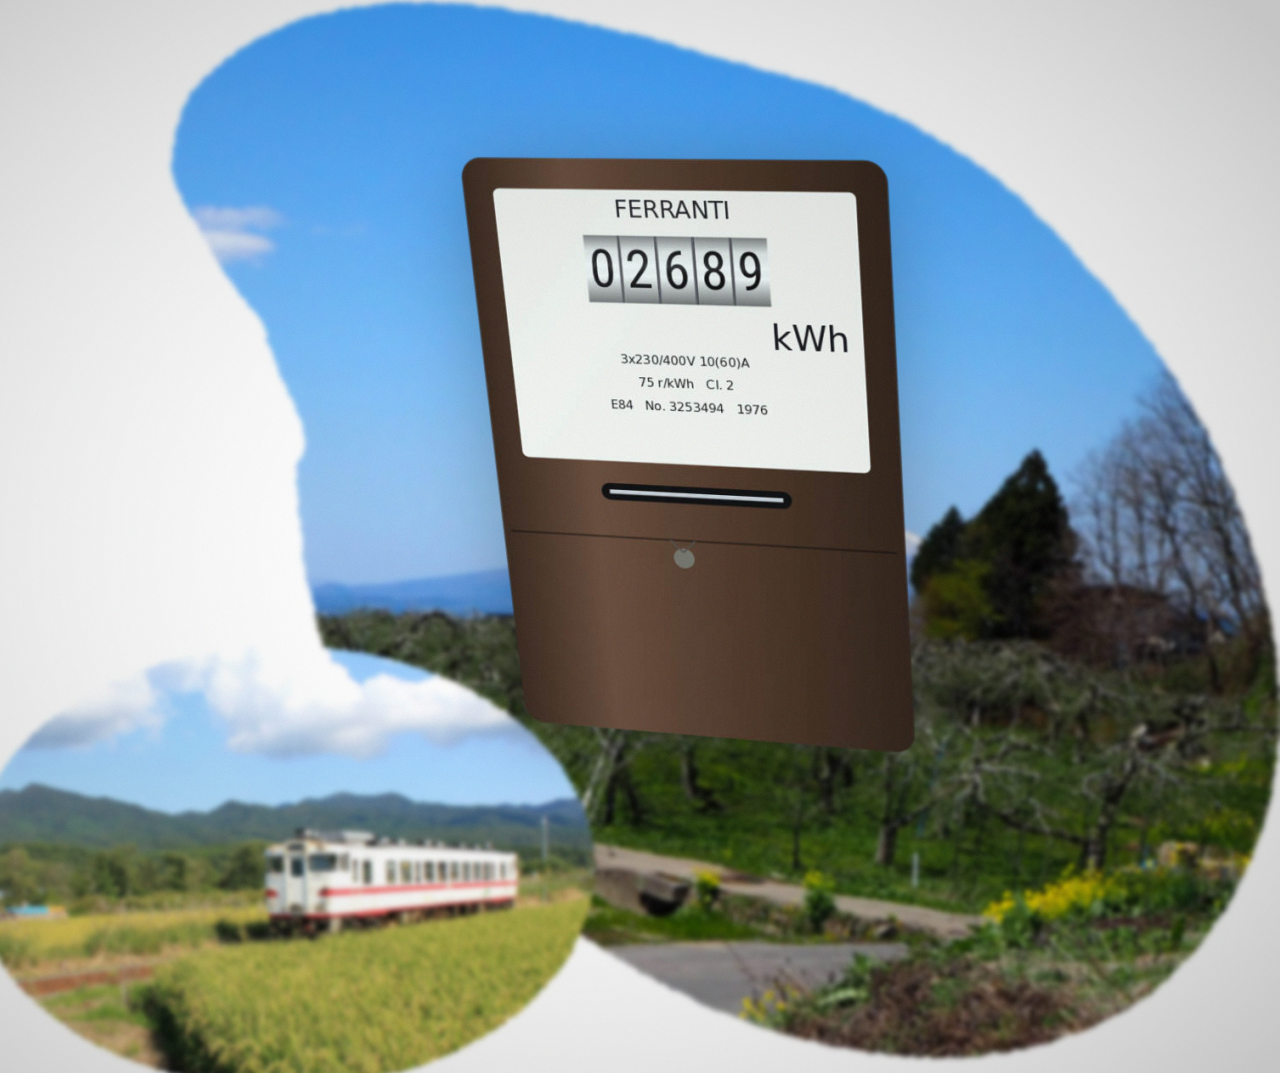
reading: 2689kWh
